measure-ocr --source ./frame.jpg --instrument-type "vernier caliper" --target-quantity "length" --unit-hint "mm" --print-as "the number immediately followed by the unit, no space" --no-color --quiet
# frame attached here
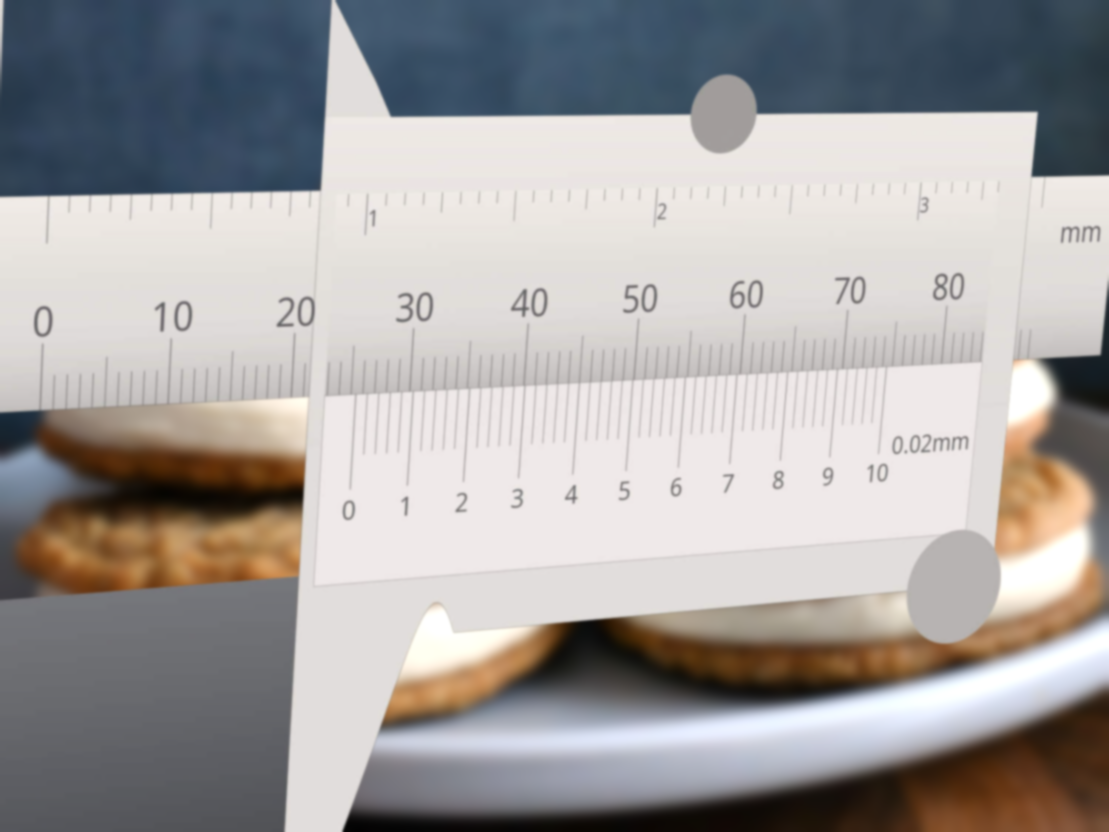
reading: 25.4mm
